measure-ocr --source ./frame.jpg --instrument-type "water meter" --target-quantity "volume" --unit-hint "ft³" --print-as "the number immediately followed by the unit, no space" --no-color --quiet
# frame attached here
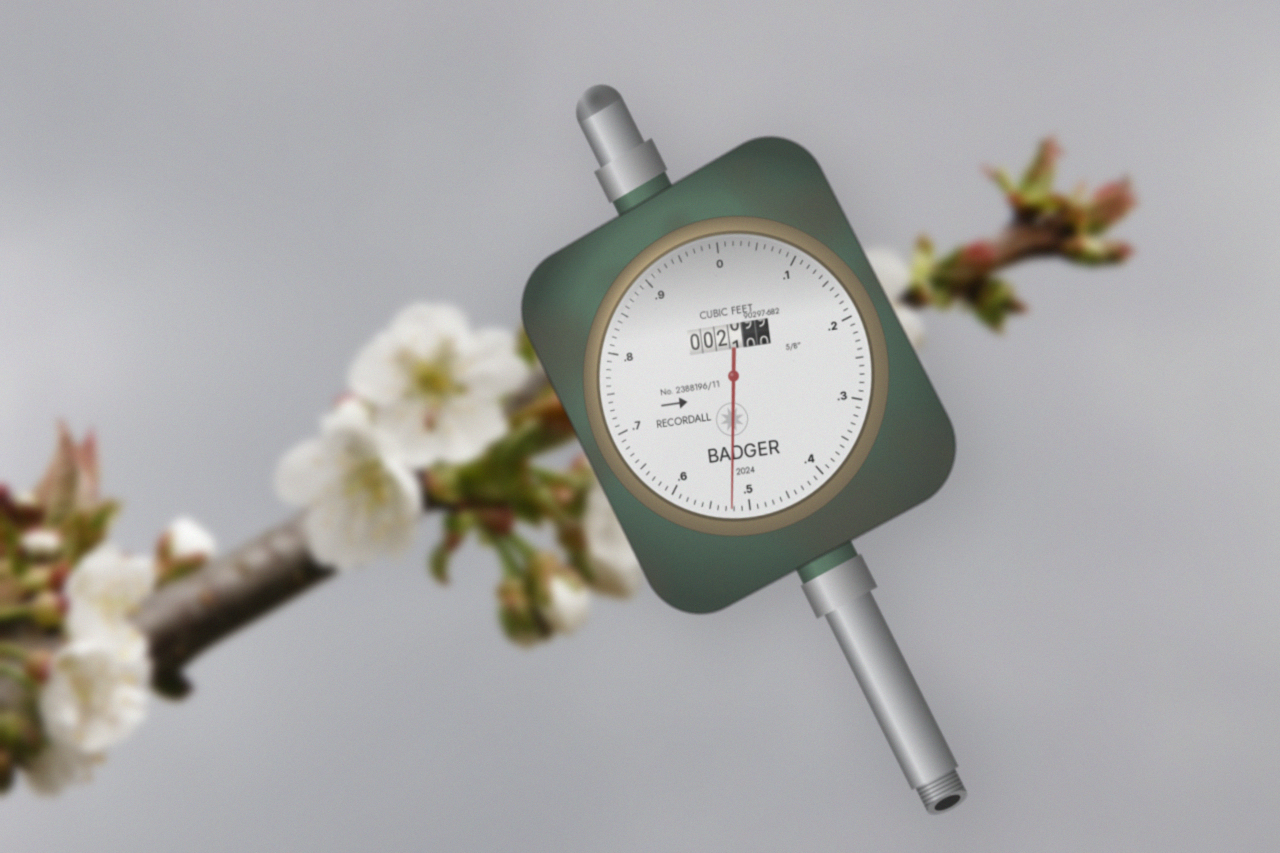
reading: 2099.52ft³
